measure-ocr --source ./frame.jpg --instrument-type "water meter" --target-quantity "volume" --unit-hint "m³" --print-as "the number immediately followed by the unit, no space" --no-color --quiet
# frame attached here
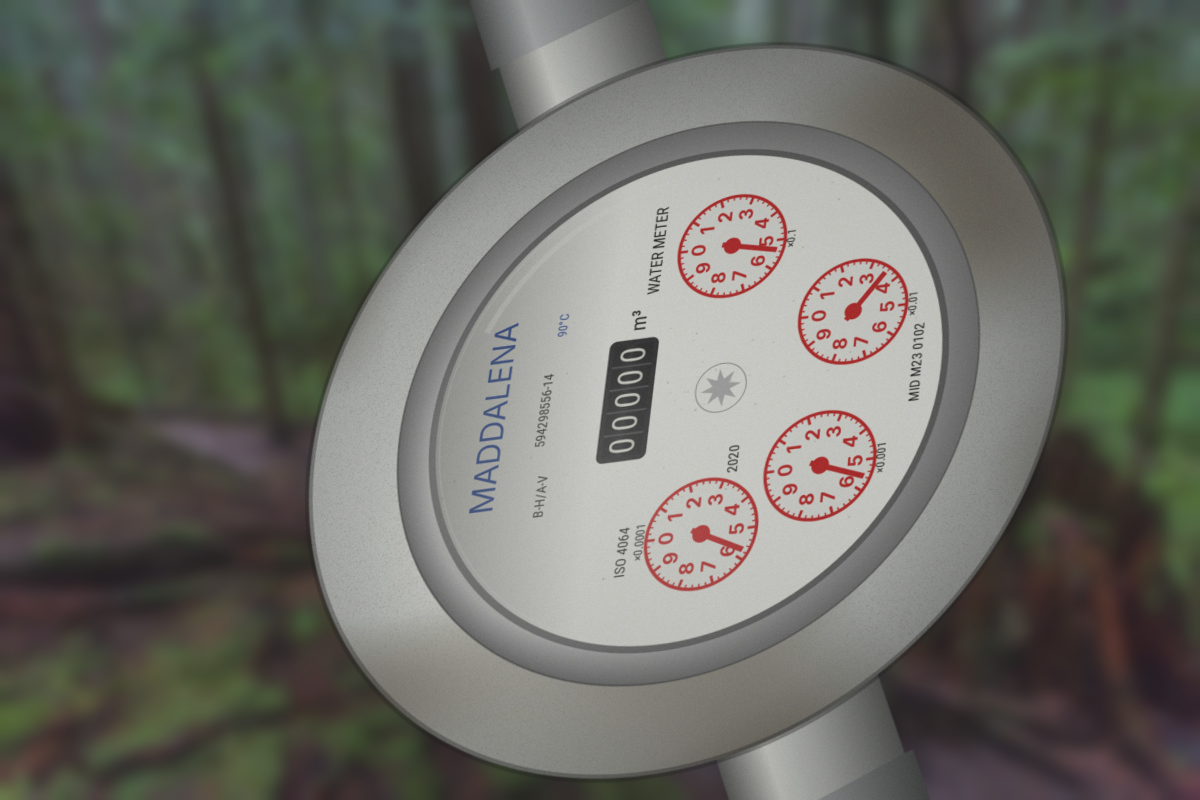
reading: 0.5355m³
